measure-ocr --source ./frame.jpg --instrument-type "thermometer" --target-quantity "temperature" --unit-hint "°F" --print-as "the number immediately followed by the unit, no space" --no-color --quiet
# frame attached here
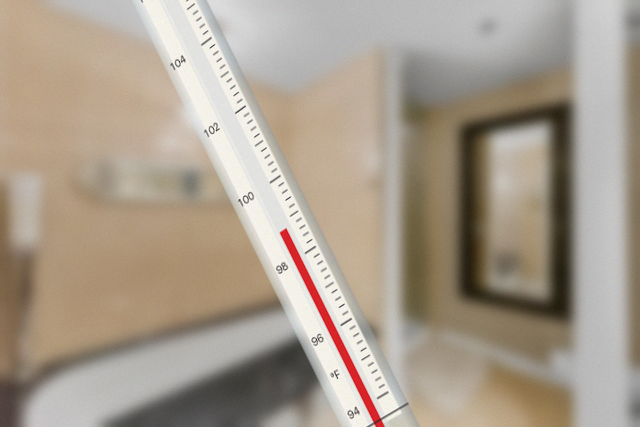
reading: 98.8°F
